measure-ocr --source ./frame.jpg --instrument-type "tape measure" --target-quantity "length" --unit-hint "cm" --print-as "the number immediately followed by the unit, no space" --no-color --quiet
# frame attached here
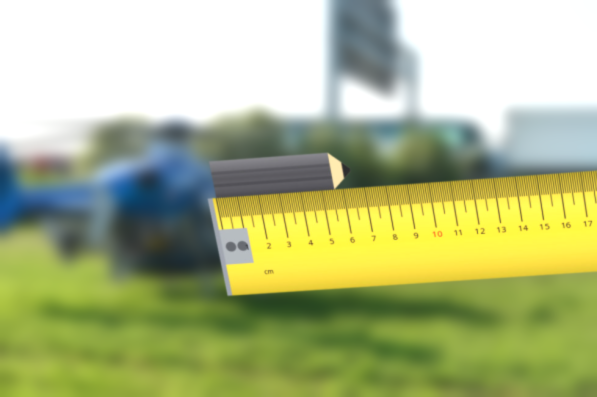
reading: 6.5cm
